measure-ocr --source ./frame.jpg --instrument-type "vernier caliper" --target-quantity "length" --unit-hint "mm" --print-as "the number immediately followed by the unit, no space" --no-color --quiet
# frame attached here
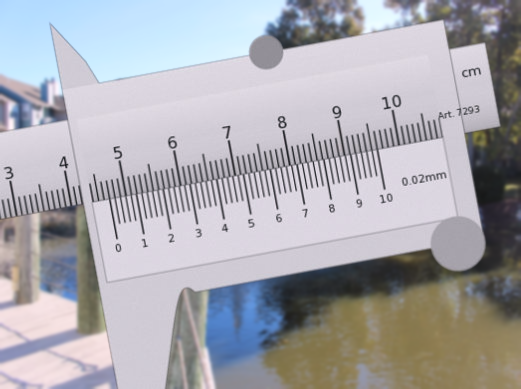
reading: 47.0mm
